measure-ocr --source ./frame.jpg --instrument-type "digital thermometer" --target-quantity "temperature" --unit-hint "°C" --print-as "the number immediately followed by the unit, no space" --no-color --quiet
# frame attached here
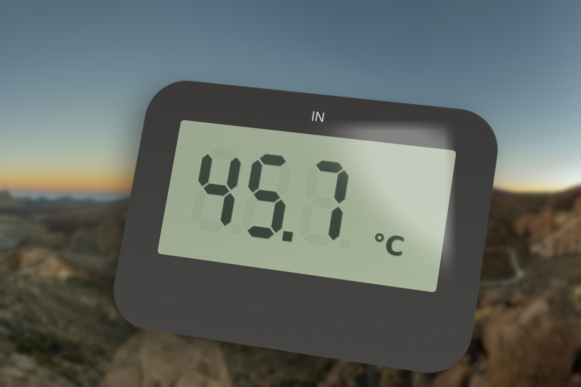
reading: 45.7°C
